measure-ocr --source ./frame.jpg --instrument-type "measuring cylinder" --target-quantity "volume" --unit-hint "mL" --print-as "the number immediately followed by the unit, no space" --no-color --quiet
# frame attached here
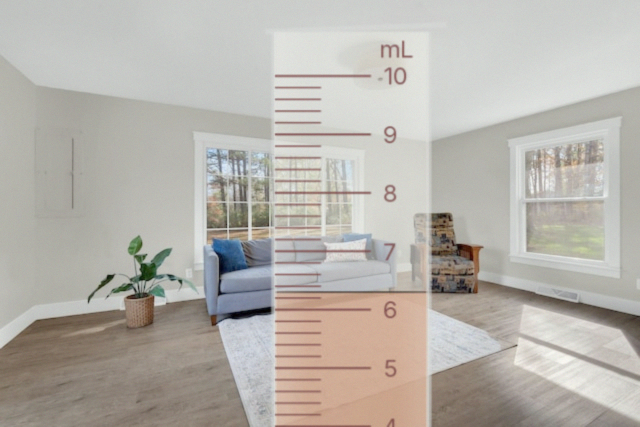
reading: 6.3mL
